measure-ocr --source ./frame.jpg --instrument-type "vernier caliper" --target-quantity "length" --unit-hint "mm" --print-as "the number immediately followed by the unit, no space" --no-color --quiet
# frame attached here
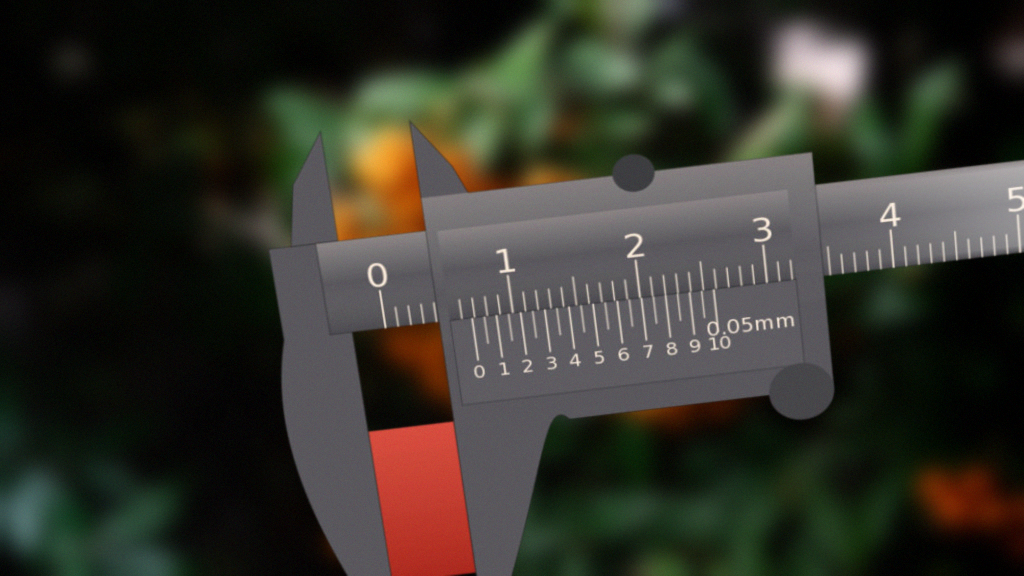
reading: 6.8mm
